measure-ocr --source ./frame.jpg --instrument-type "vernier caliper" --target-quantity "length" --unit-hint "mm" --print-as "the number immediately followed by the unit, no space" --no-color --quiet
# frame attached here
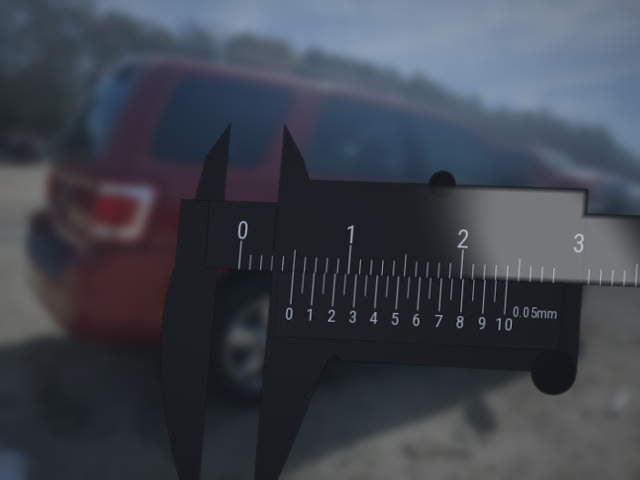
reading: 5.0mm
